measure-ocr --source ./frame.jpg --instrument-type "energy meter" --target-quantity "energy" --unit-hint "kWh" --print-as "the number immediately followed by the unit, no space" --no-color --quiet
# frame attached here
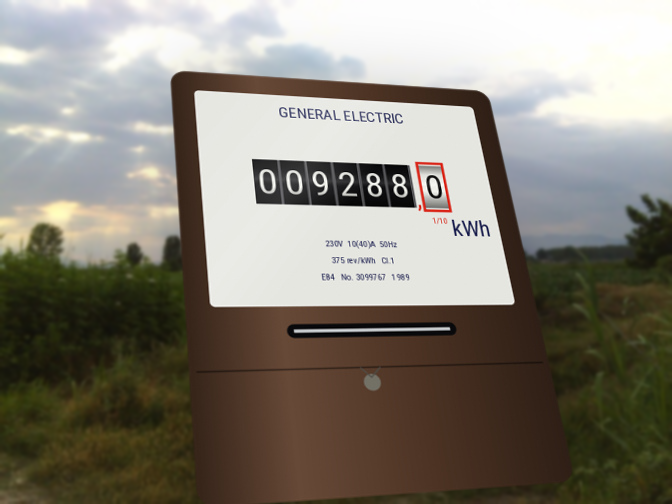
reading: 9288.0kWh
